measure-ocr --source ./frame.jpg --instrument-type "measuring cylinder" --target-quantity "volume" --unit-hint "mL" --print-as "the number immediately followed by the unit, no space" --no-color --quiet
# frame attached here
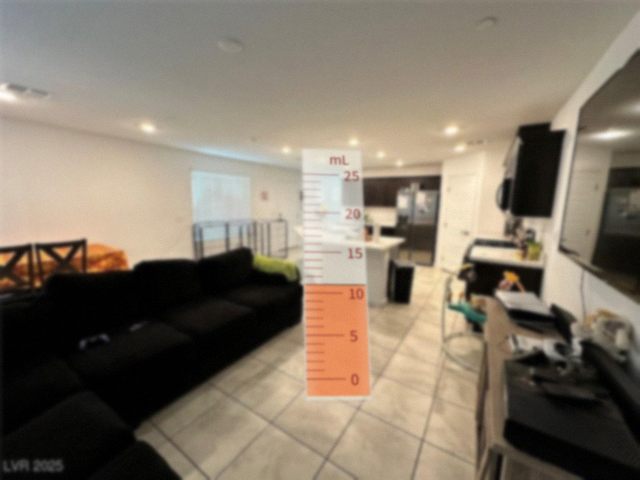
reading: 11mL
